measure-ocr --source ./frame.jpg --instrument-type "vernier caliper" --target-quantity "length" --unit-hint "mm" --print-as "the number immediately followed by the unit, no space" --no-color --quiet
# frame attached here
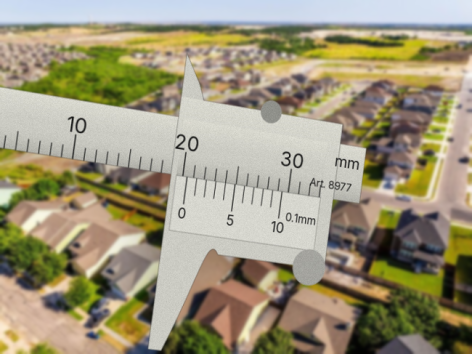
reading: 20.4mm
